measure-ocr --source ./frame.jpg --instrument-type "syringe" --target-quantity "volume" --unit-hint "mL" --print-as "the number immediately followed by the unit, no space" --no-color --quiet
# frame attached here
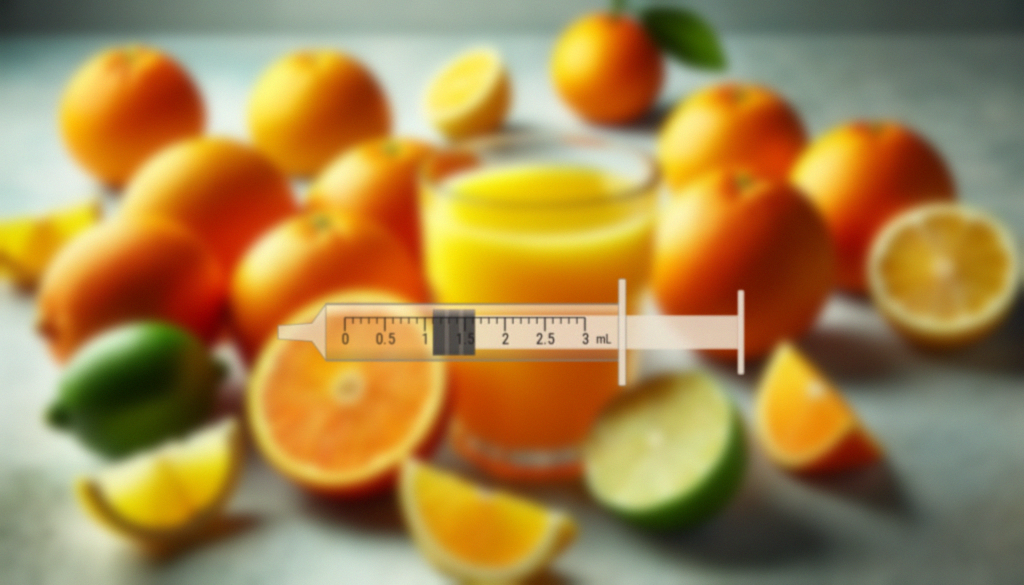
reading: 1.1mL
